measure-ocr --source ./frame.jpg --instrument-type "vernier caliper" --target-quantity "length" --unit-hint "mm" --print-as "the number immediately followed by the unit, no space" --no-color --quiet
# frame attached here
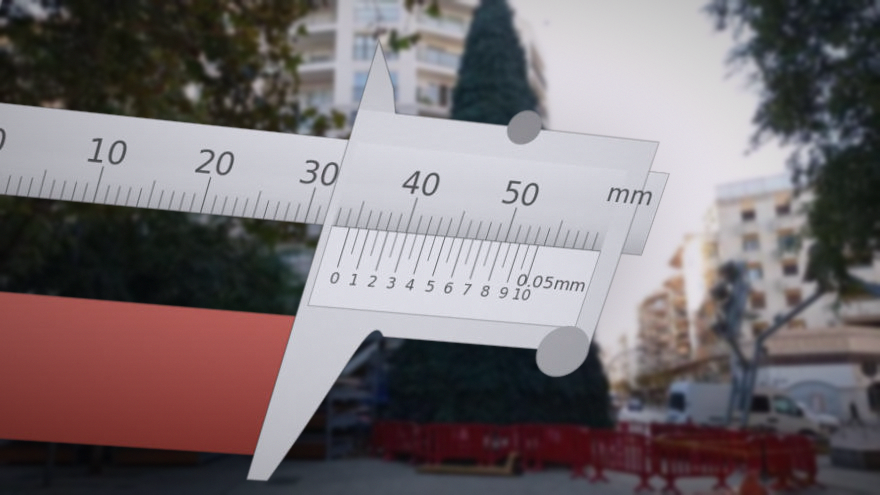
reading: 34.4mm
